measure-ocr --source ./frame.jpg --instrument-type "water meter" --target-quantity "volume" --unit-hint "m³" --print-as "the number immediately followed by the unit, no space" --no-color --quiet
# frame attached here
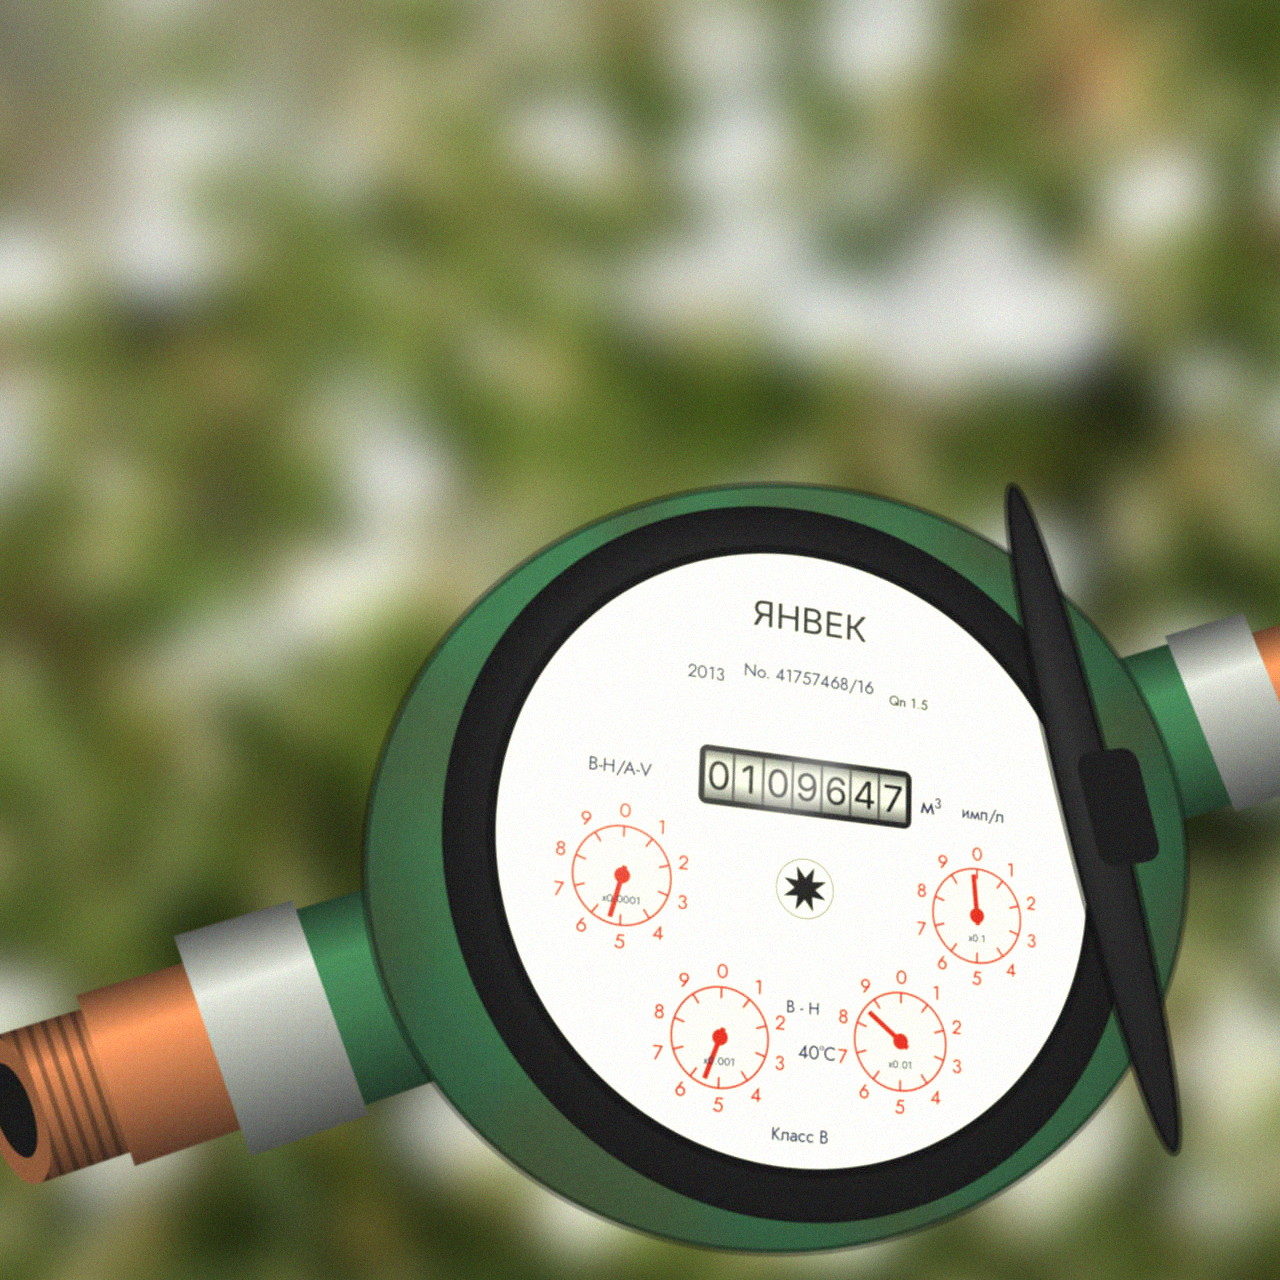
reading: 109646.9855m³
